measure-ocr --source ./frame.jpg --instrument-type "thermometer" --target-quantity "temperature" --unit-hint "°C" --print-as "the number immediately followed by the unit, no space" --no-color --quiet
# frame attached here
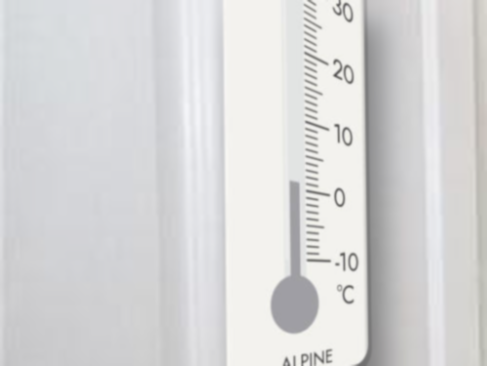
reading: 1°C
